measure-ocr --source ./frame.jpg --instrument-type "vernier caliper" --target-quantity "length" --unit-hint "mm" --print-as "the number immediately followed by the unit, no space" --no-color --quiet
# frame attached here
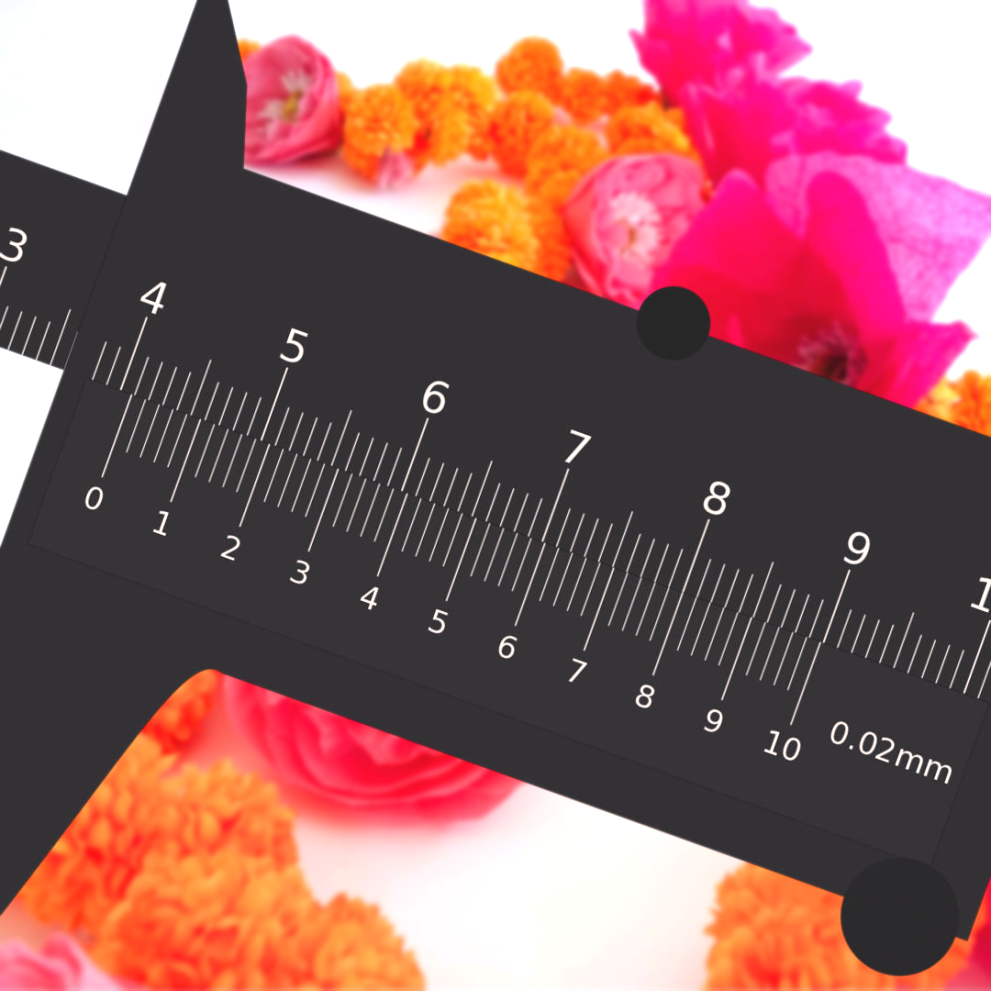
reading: 40.8mm
